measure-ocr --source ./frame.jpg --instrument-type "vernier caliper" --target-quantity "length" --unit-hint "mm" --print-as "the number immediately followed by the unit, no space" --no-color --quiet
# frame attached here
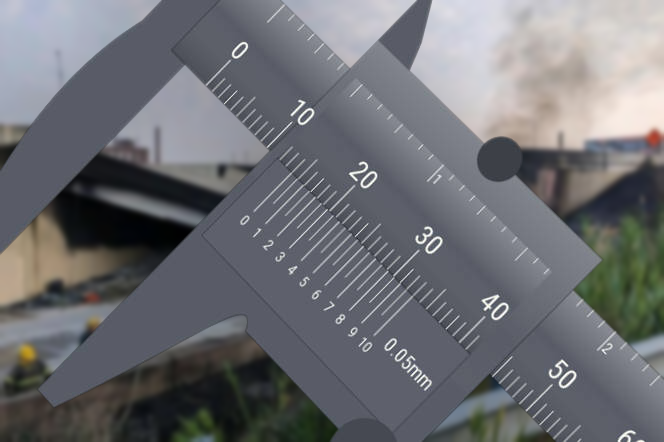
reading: 14.0mm
